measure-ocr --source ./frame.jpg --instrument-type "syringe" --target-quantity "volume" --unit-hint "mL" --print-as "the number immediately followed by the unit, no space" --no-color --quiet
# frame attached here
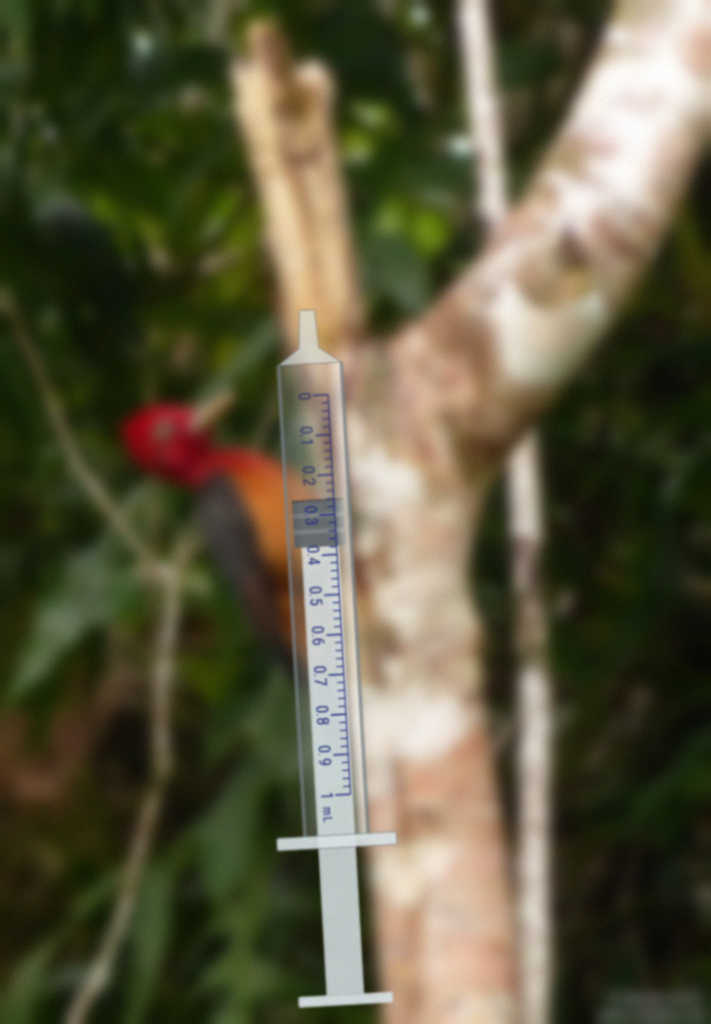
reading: 0.26mL
